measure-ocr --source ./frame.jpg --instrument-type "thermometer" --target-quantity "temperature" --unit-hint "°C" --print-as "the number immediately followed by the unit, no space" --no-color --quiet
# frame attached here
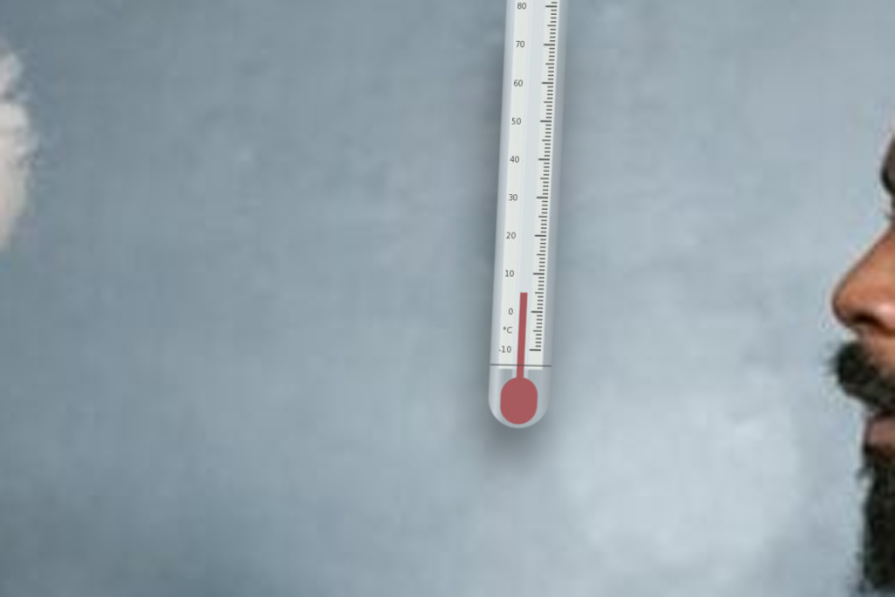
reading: 5°C
